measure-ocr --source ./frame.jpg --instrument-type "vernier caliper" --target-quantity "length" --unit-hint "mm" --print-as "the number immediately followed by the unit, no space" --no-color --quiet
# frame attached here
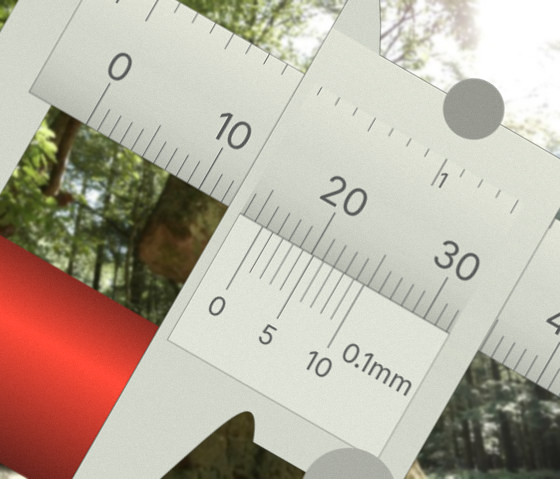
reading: 15.7mm
